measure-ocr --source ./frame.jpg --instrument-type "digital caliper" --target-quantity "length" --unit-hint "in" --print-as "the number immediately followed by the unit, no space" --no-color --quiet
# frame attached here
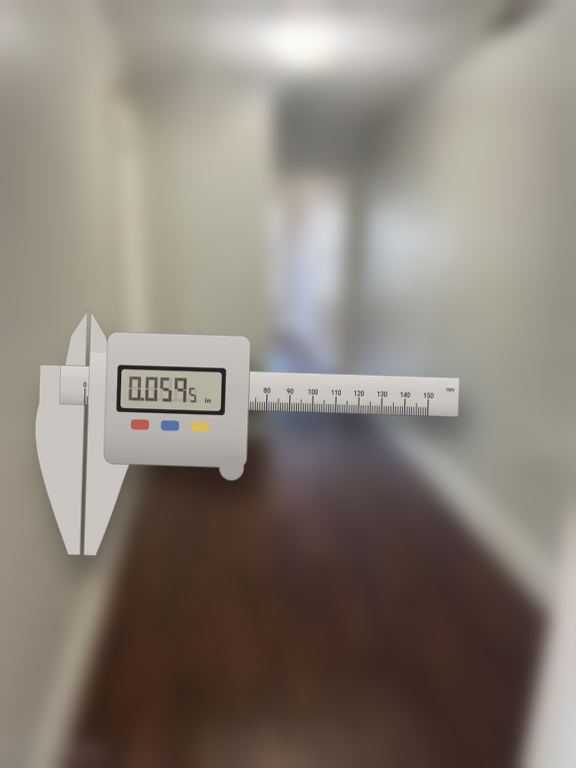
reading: 0.0595in
